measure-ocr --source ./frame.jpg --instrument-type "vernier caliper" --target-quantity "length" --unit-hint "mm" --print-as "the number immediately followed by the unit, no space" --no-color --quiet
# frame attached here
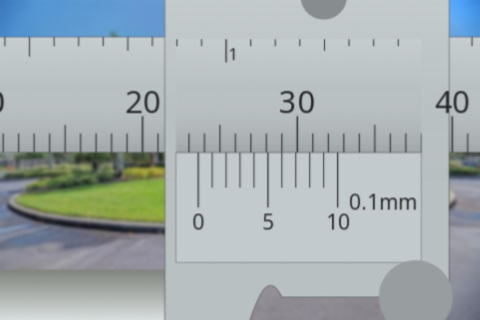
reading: 23.6mm
